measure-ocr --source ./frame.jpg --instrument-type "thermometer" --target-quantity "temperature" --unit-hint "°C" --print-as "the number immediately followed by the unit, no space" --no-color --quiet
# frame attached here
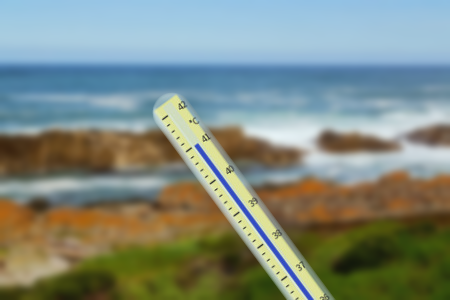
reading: 41°C
